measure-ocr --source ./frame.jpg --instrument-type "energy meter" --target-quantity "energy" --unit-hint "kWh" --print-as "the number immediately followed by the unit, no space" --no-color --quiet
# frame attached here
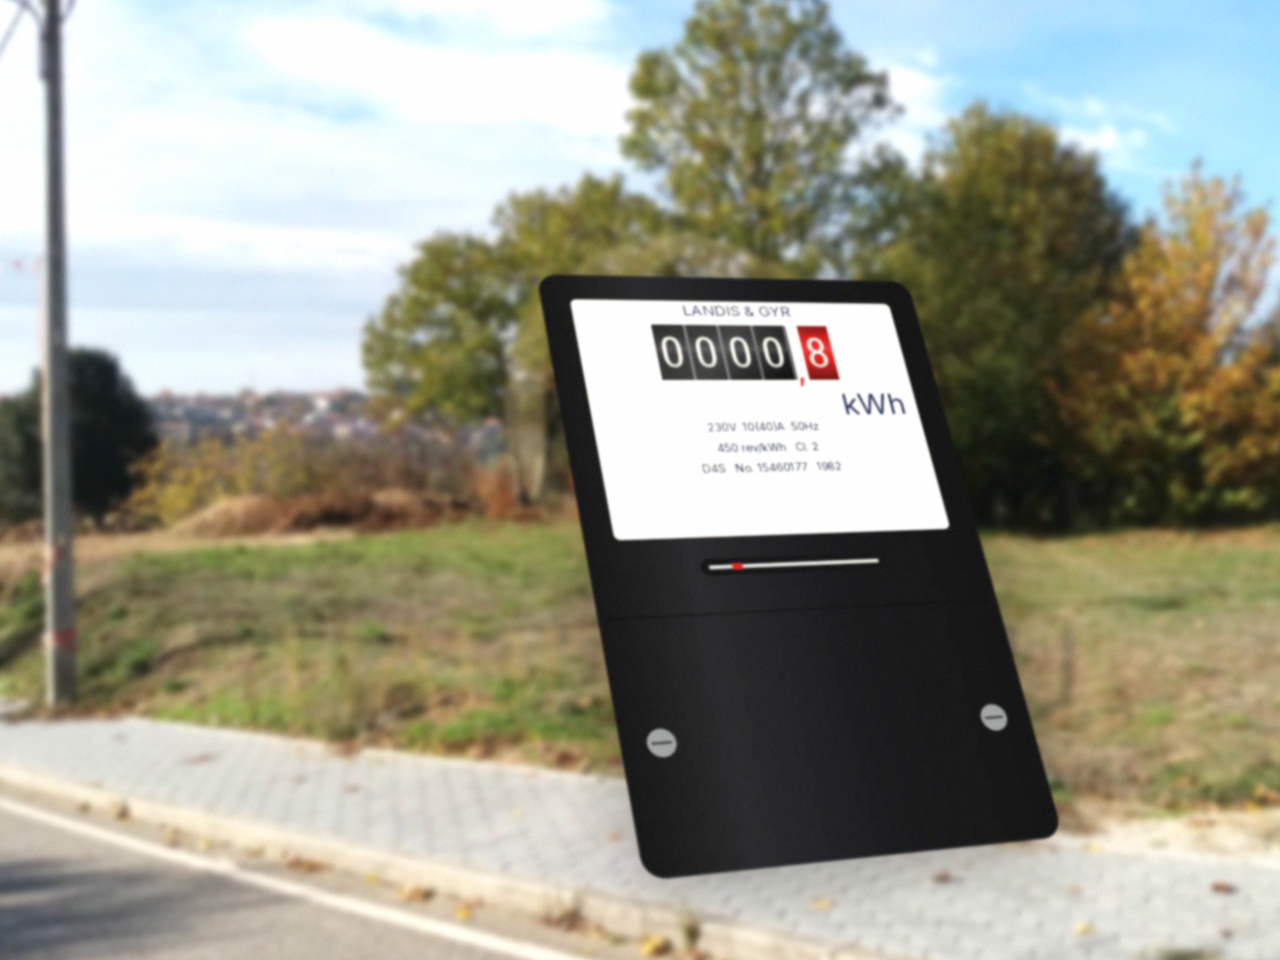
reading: 0.8kWh
